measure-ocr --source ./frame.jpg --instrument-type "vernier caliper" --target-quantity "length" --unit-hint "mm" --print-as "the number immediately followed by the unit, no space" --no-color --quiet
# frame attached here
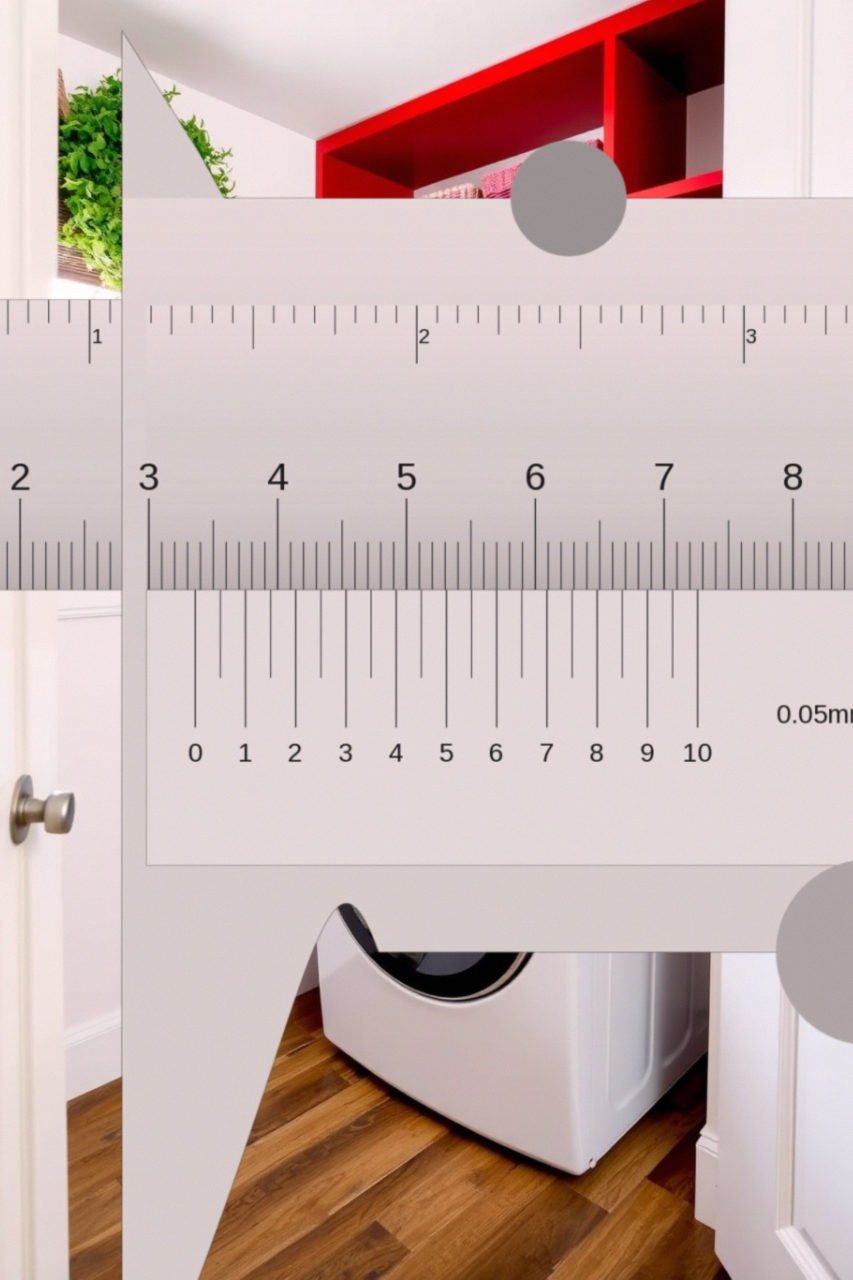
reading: 33.6mm
